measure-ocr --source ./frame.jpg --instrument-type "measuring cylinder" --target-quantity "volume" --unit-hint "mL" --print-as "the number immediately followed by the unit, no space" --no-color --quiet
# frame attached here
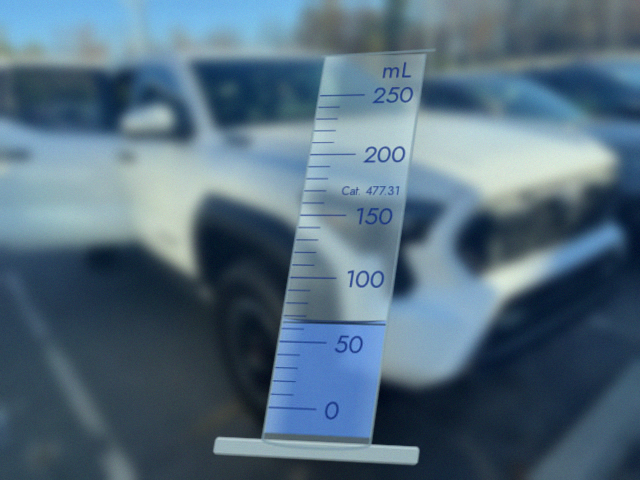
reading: 65mL
